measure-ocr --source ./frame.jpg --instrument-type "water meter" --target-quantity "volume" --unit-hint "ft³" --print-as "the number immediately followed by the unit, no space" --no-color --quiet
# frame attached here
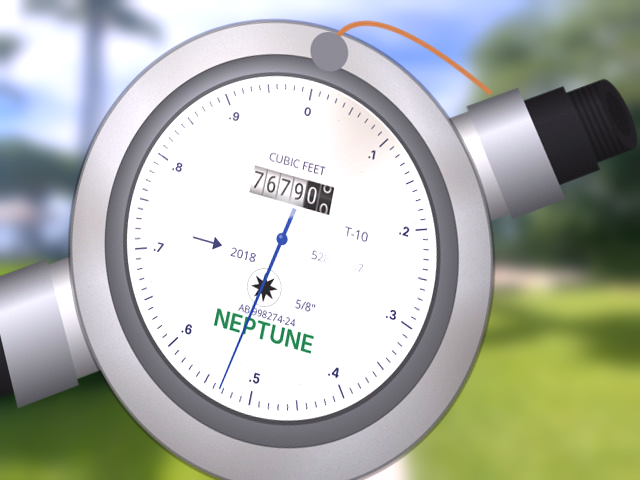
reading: 767908.53ft³
